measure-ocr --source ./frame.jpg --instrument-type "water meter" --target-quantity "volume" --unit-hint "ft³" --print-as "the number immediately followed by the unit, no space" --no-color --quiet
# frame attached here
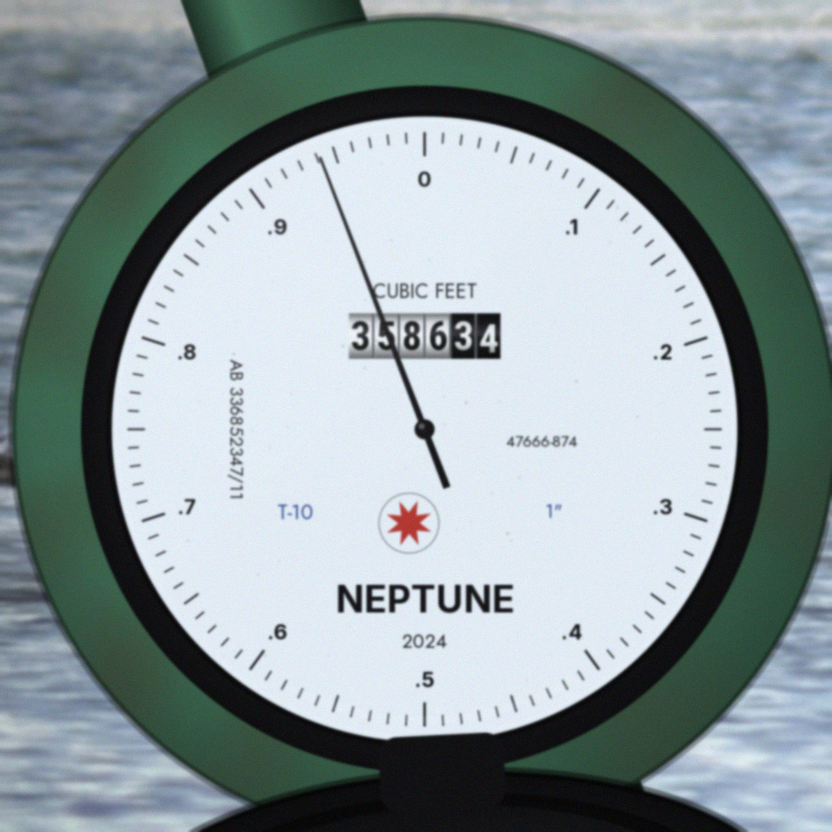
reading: 358633.94ft³
